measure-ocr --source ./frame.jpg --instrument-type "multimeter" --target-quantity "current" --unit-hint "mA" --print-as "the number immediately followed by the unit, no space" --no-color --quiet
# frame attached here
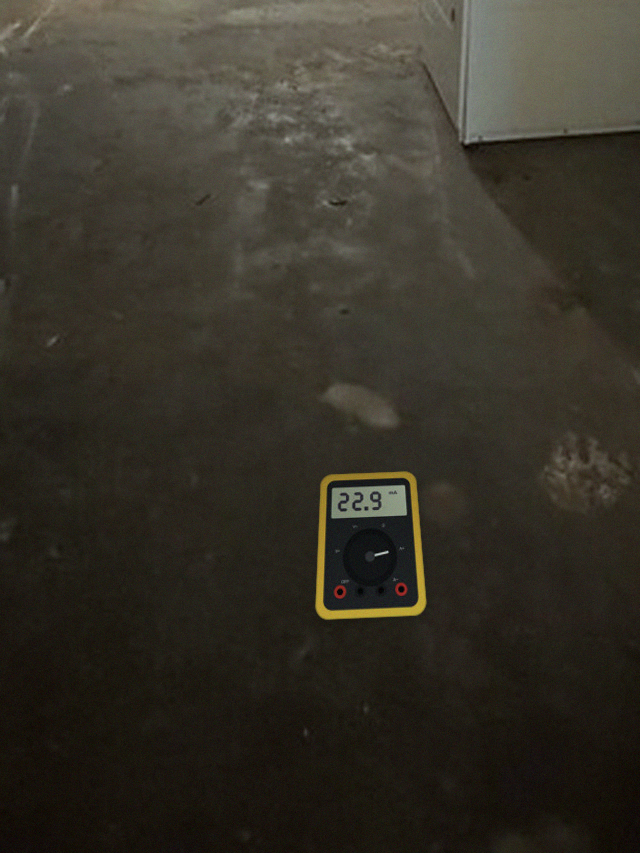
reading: 22.9mA
